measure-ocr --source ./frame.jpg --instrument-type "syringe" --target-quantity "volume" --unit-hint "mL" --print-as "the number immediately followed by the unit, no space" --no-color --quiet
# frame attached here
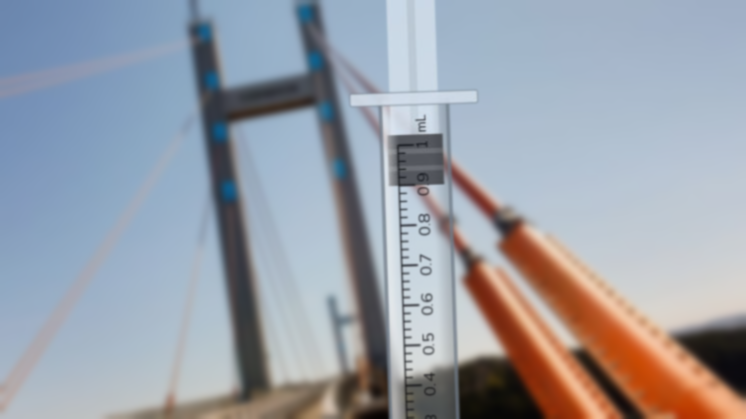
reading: 0.9mL
